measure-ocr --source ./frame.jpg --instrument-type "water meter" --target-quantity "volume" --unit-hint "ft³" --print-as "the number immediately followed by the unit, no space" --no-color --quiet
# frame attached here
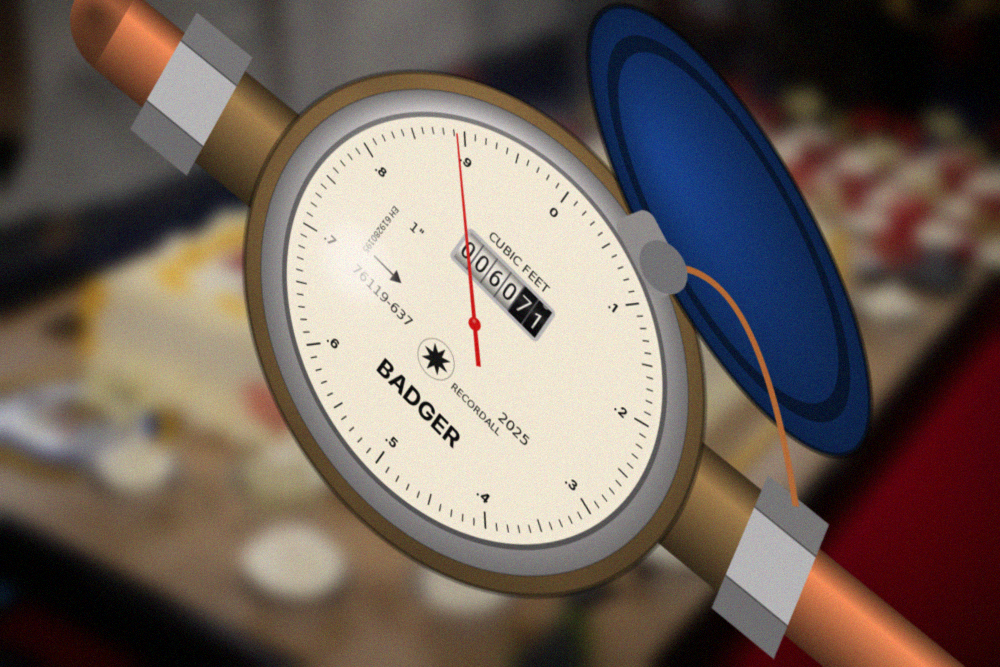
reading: 6070.89ft³
